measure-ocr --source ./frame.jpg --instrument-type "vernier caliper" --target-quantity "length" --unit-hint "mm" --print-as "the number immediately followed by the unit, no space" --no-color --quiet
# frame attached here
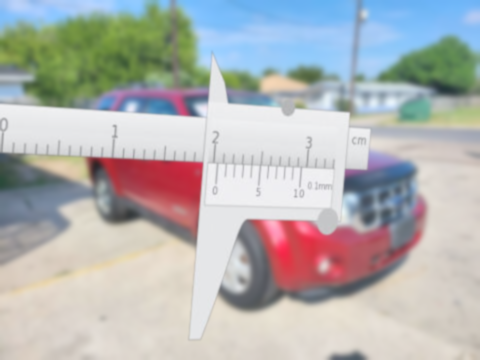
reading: 20.4mm
